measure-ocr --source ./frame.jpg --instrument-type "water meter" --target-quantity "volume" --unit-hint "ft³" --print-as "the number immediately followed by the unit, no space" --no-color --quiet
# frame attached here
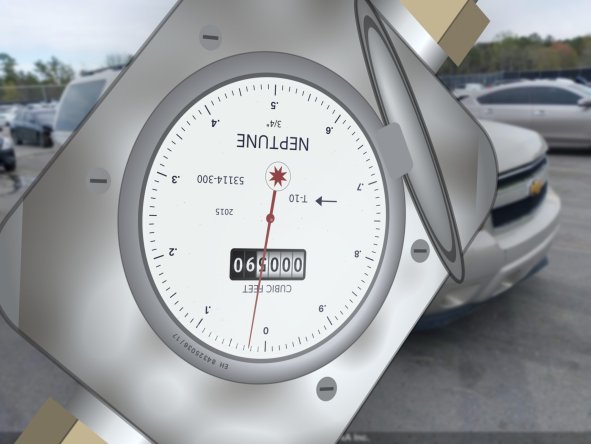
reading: 590.02ft³
